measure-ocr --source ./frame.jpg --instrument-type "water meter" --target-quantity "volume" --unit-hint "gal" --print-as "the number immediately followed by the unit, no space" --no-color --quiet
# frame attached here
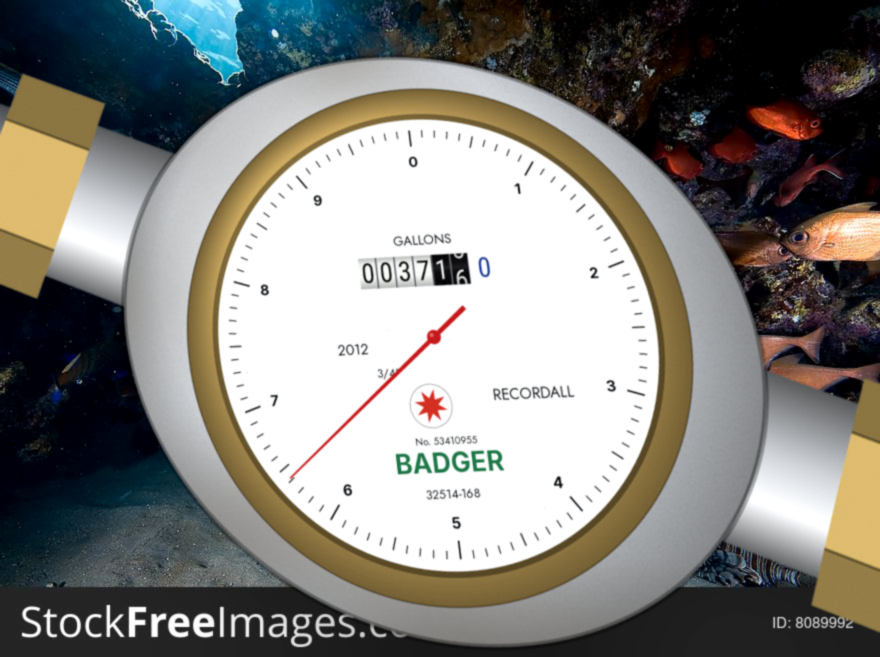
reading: 37156.4gal
